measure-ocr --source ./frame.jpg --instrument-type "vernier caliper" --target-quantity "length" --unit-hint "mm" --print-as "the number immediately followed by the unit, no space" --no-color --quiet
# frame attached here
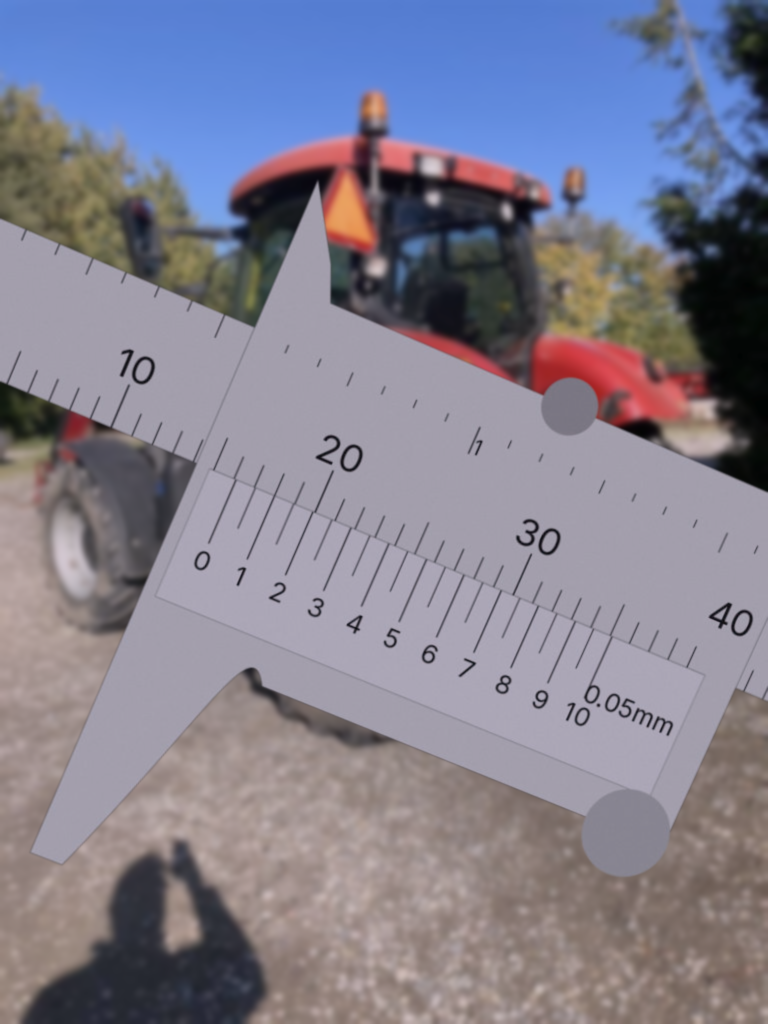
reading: 16.1mm
